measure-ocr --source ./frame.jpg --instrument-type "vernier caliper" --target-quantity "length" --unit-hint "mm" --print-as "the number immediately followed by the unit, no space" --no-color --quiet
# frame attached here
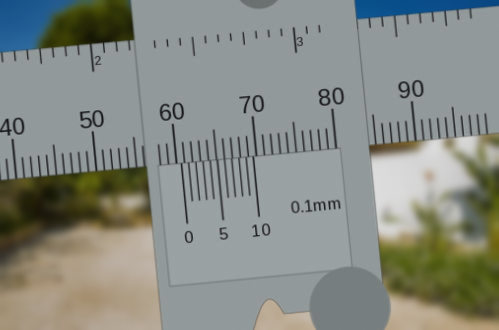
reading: 60.6mm
